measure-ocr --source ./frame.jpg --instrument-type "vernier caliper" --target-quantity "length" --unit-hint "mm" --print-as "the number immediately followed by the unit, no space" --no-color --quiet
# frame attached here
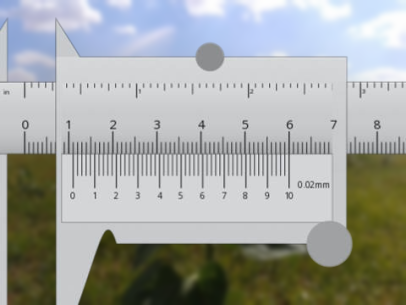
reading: 11.0mm
